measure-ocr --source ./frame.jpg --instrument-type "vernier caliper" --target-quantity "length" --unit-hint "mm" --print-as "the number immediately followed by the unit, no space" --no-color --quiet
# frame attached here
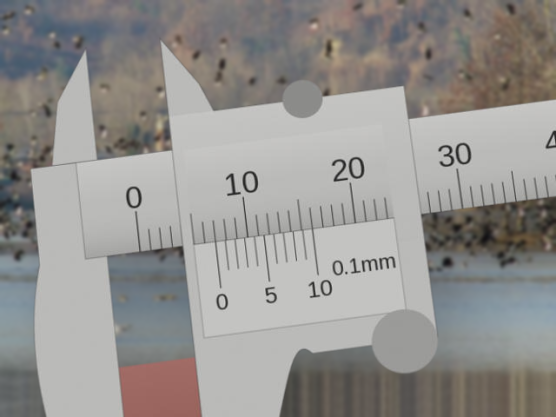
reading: 7.0mm
